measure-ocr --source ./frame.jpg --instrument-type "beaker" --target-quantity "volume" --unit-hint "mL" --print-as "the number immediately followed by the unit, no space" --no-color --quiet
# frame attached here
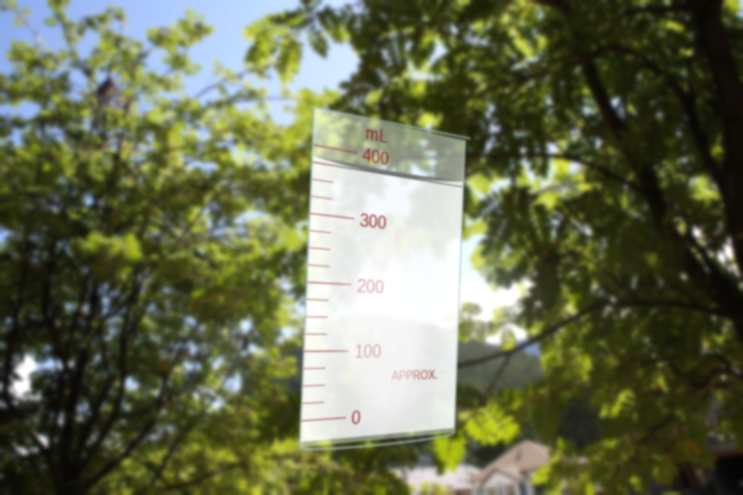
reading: 375mL
